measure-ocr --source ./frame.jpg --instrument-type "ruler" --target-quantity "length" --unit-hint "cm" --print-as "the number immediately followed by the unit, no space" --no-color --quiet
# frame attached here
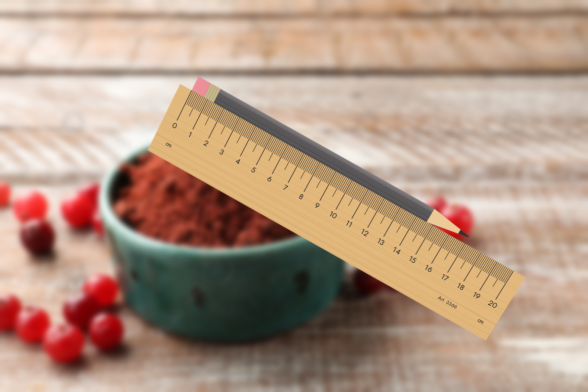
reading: 17cm
